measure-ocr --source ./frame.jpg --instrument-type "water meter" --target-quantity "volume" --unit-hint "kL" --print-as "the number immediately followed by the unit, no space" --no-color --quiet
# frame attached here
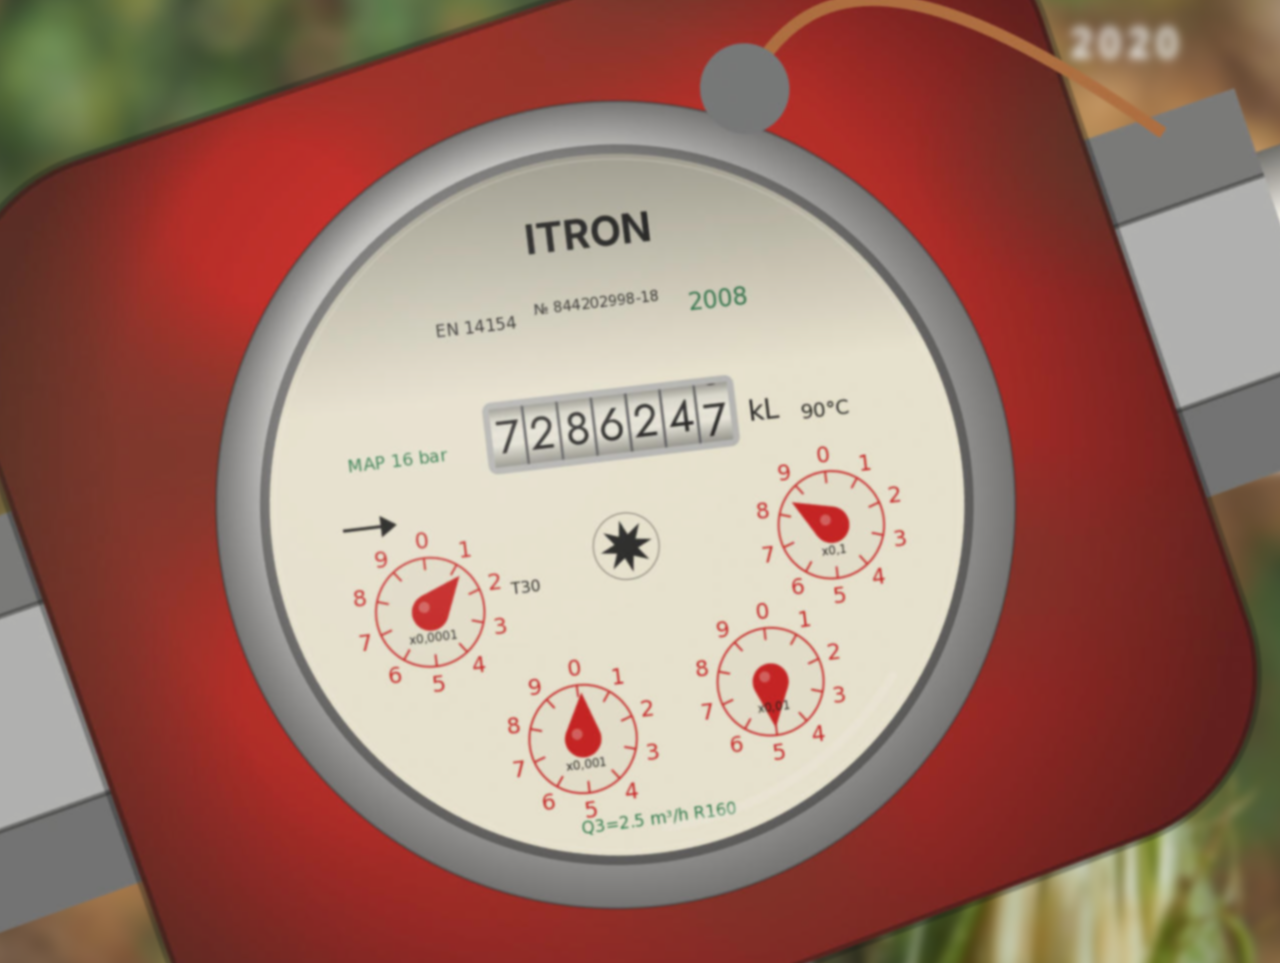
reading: 7286246.8501kL
